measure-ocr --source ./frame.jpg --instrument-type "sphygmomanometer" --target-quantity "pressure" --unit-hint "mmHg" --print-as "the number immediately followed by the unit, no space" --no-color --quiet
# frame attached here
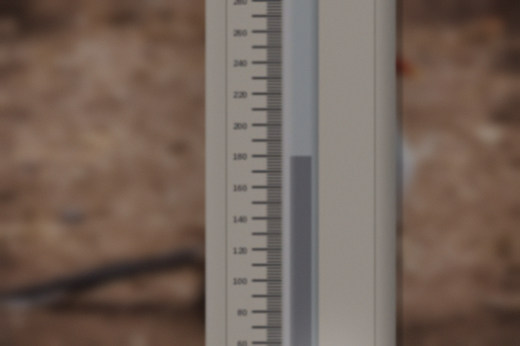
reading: 180mmHg
